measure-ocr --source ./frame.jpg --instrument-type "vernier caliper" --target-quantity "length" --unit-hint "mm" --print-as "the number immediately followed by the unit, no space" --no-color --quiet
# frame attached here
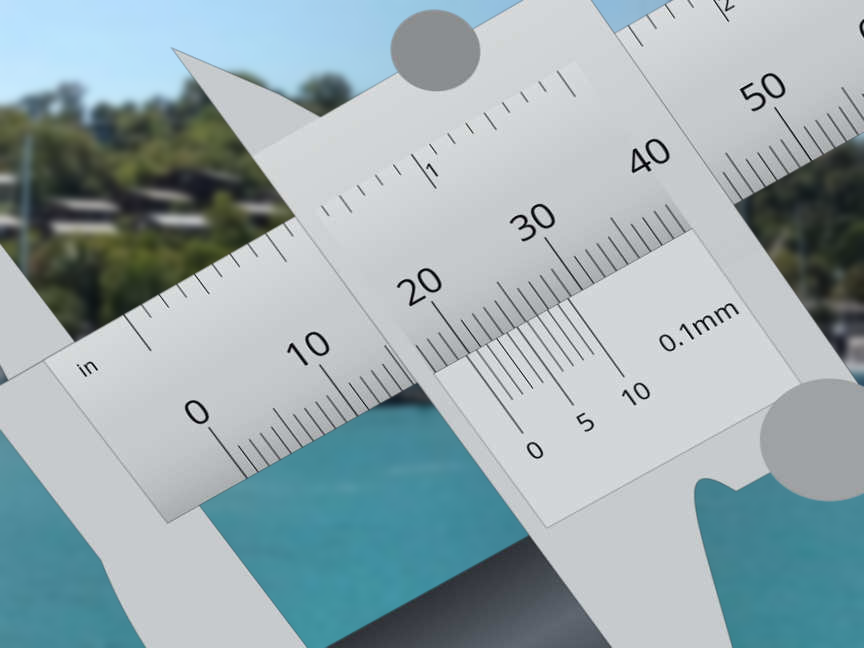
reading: 19.7mm
